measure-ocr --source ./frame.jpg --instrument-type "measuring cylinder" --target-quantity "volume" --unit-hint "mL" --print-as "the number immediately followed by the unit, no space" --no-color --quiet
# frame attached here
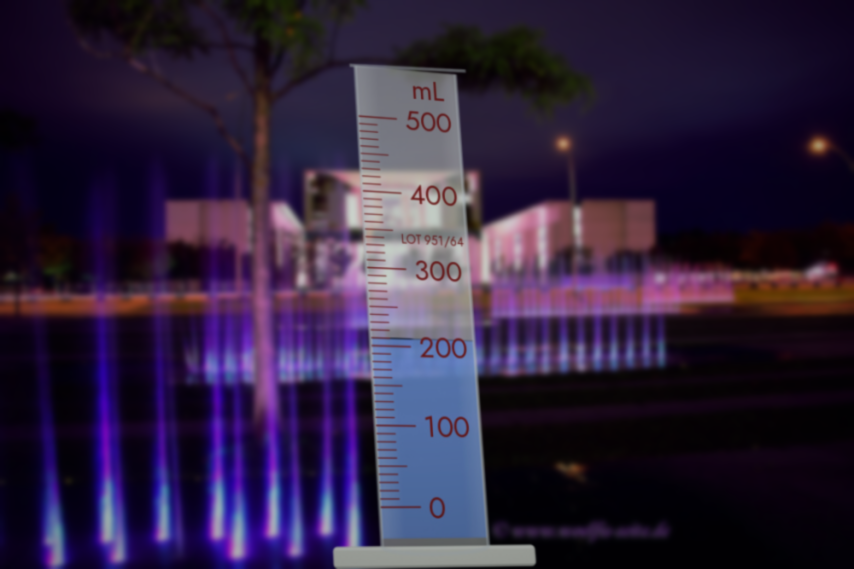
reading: 210mL
